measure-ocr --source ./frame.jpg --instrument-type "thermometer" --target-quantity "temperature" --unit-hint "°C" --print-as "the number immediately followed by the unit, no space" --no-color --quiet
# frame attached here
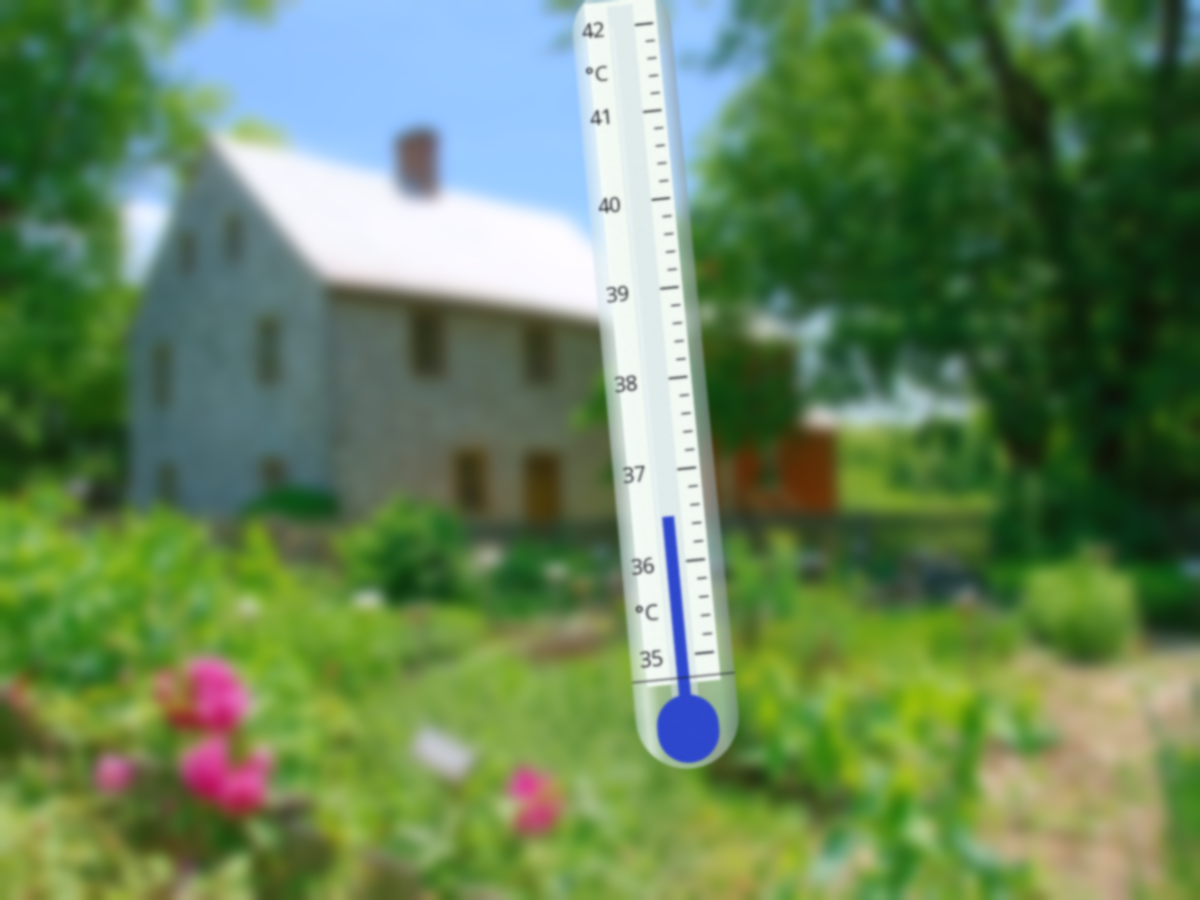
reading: 36.5°C
